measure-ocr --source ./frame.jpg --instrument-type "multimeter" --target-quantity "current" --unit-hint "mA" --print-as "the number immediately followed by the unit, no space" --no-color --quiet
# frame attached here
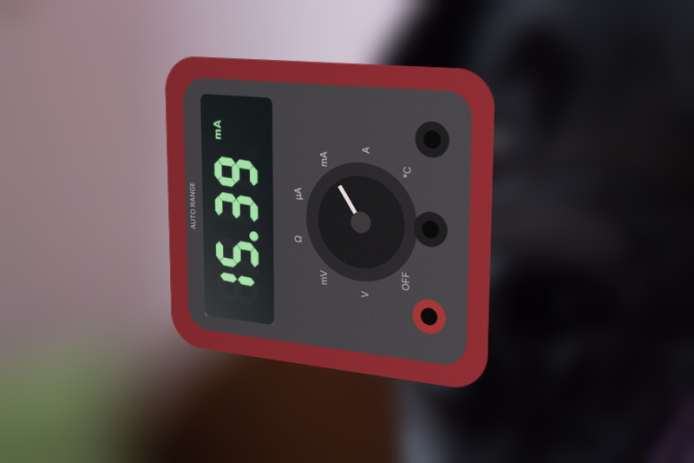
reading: 15.39mA
